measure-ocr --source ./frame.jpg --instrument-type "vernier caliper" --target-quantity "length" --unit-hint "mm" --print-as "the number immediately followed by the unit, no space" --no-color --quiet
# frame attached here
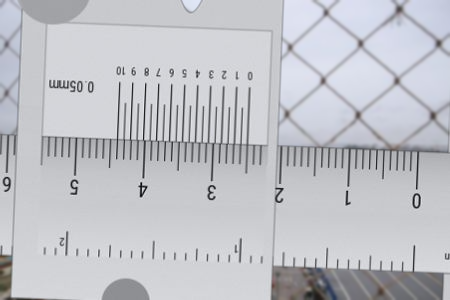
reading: 25.0mm
